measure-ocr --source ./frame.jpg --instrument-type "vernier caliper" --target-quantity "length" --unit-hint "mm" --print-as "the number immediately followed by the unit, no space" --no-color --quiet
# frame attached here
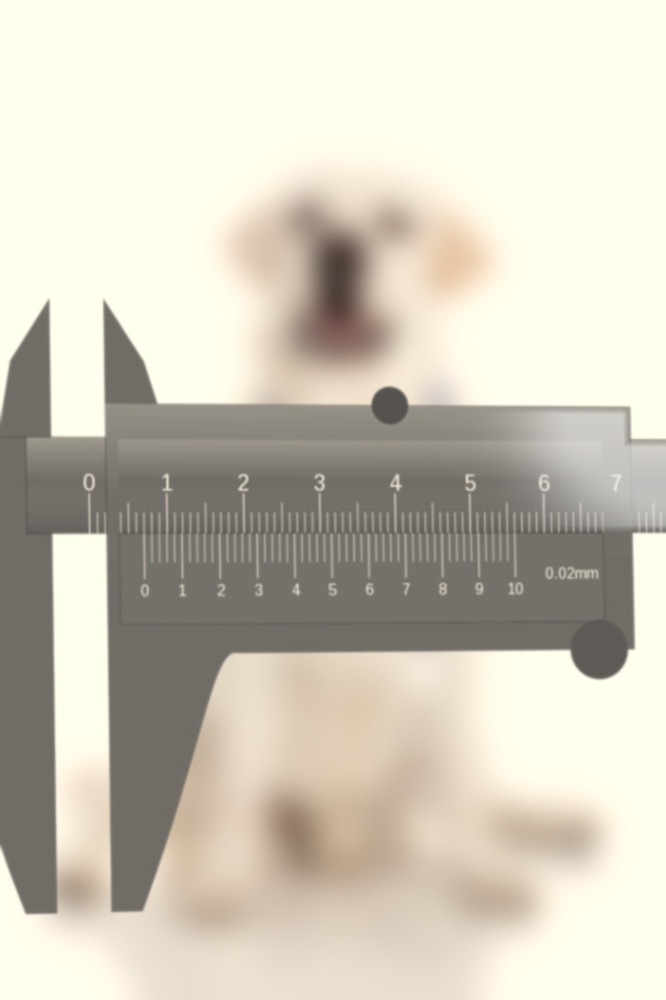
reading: 7.0mm
